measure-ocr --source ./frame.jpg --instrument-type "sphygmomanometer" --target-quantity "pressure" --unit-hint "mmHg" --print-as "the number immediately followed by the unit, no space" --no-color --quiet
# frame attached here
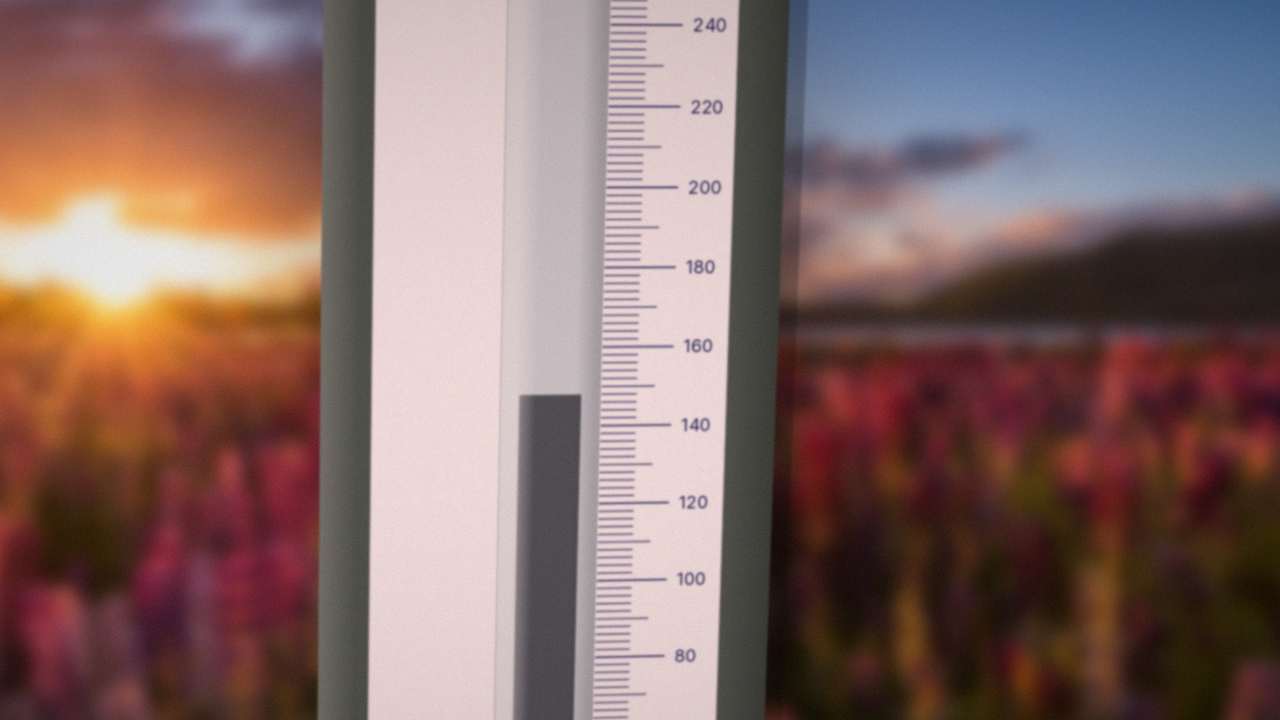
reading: 148mmHg
